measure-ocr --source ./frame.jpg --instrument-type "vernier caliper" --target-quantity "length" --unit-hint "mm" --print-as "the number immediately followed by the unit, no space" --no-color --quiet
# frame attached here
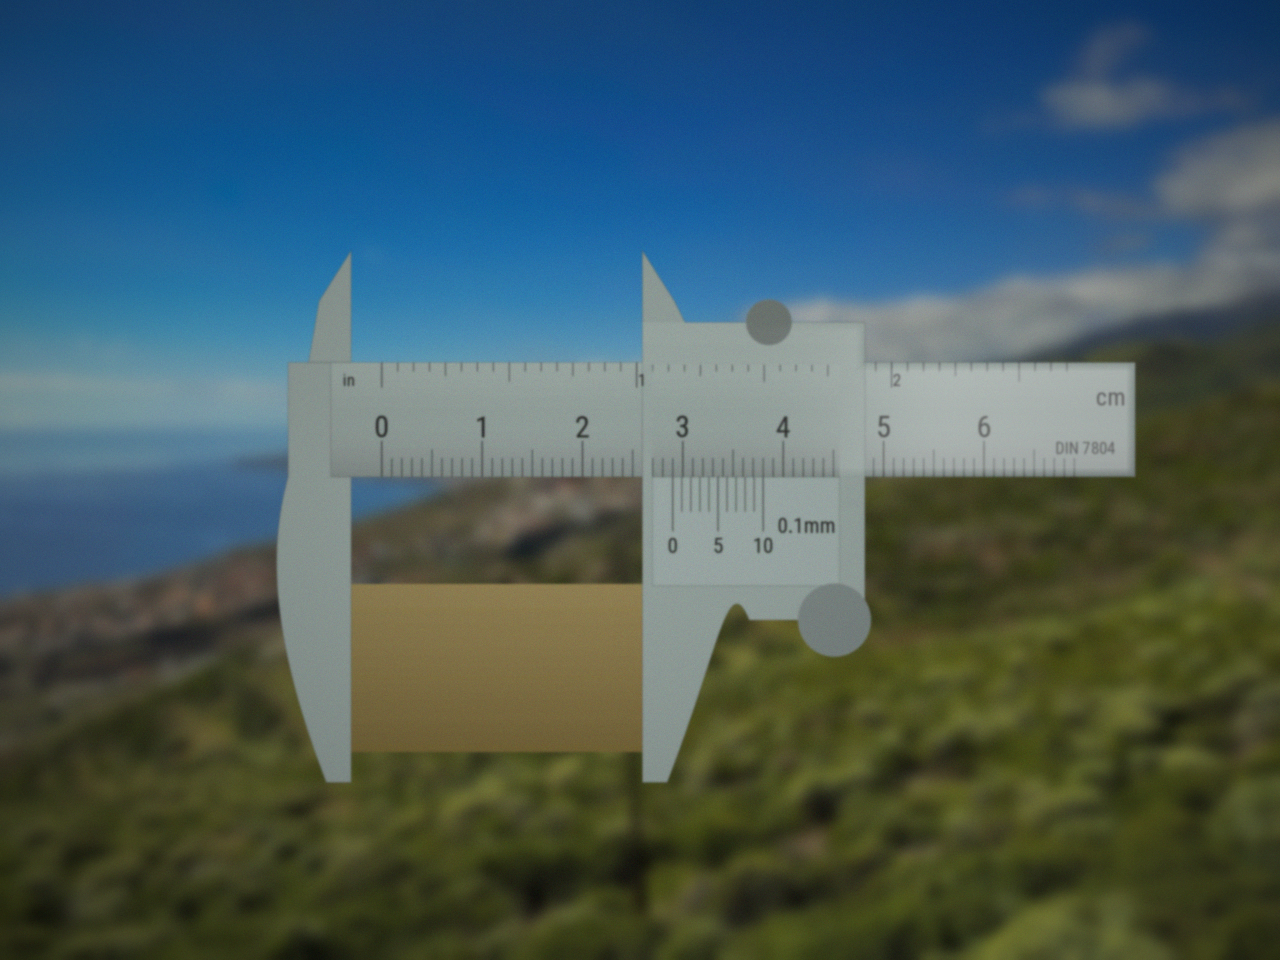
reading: 29.0mm
